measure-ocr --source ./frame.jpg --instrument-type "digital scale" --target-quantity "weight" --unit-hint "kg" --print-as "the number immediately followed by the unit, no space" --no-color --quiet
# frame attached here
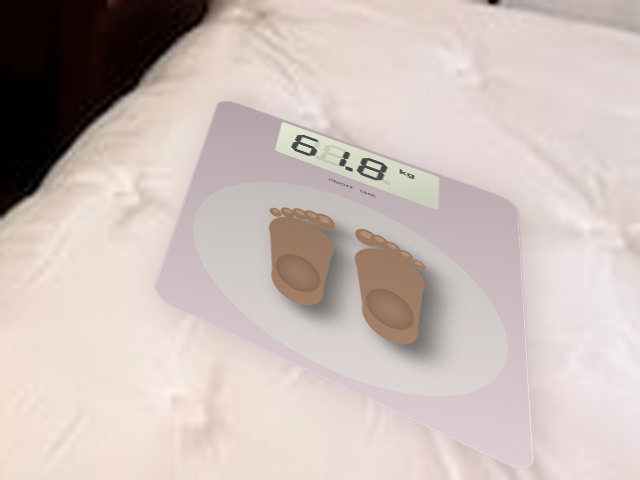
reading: 61.8kg
